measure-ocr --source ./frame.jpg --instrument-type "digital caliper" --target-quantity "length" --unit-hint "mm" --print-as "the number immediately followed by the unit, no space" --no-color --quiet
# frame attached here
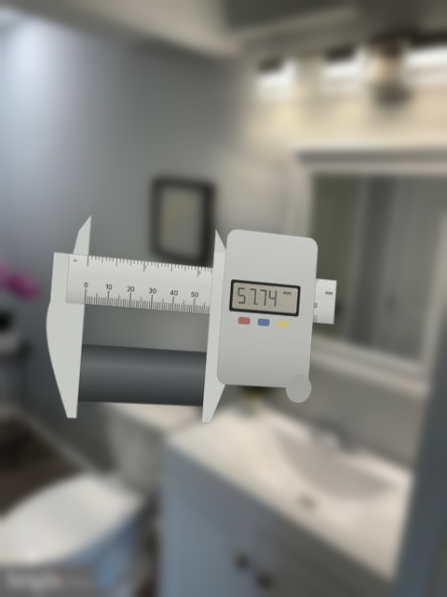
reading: 57.74mm
